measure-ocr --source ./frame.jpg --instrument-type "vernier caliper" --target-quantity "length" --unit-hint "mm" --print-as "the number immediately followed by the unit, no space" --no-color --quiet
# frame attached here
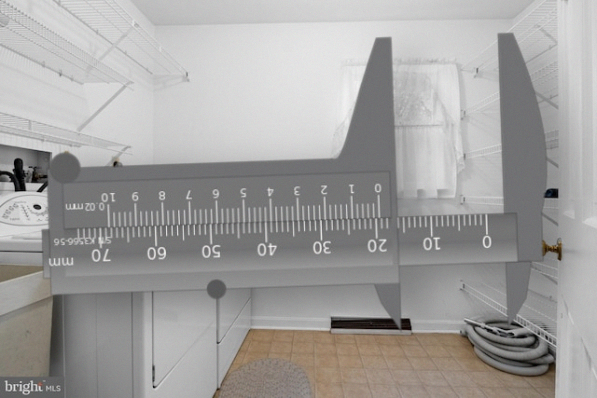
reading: 19.4mm
